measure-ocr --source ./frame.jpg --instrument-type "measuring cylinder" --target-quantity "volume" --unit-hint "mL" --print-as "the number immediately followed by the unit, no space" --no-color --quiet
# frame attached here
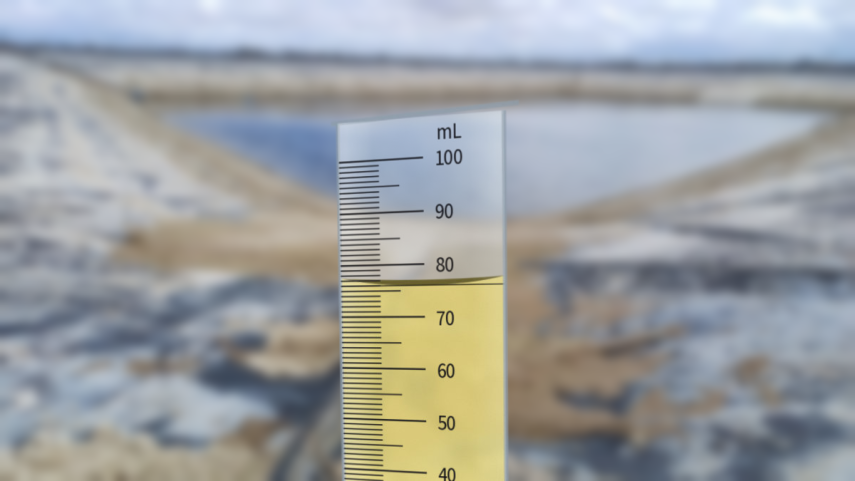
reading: 76mL
